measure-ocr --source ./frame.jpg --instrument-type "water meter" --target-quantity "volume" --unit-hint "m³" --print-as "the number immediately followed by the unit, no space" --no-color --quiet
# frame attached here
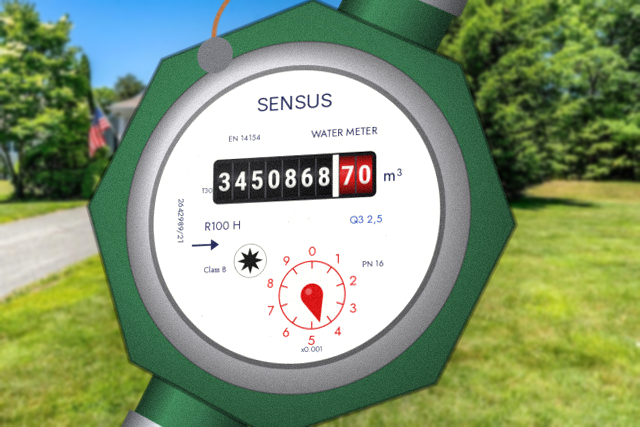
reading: 3450868.704m³
